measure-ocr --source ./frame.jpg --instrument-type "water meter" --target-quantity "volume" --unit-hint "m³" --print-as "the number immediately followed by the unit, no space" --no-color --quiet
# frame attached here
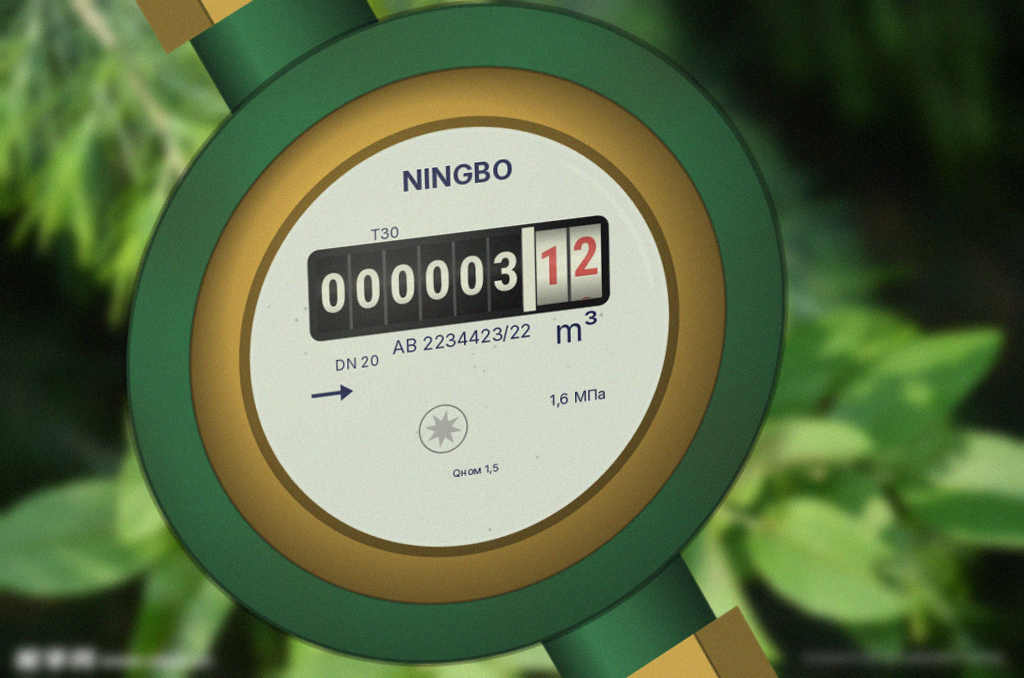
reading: 3.12m³
